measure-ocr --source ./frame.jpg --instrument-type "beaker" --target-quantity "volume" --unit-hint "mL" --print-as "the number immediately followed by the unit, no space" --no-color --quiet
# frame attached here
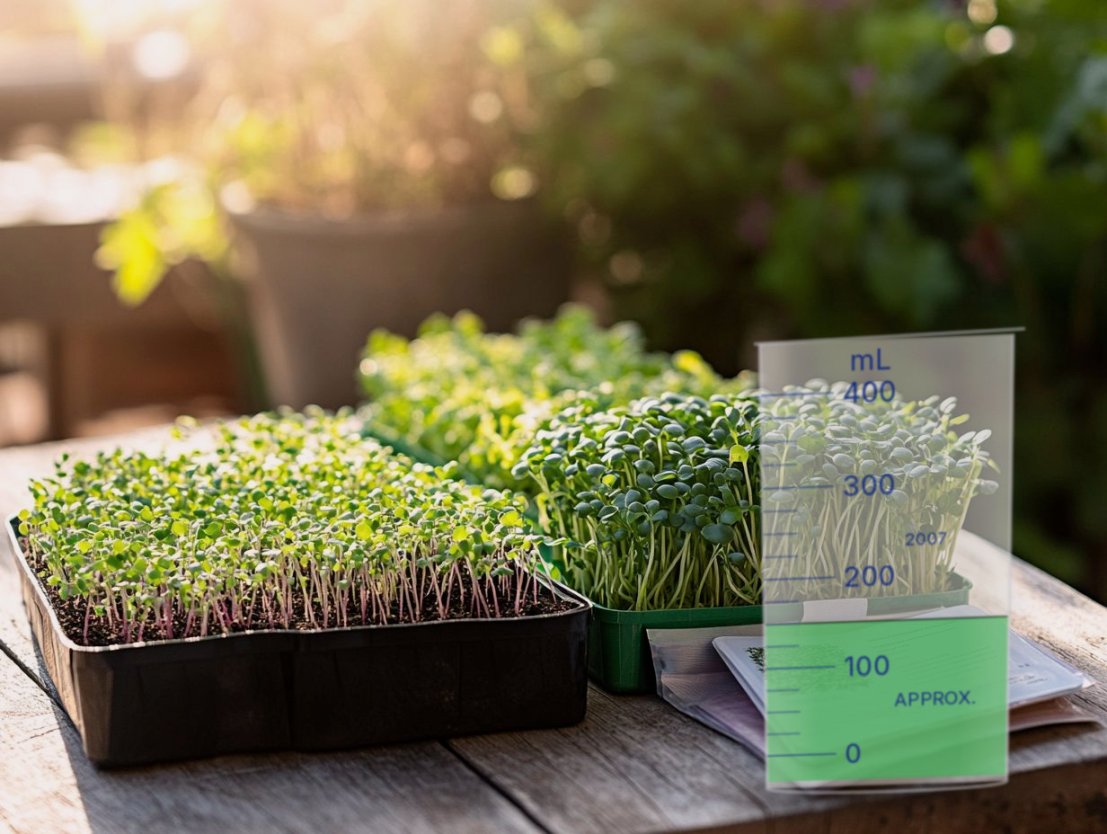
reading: 150mL
